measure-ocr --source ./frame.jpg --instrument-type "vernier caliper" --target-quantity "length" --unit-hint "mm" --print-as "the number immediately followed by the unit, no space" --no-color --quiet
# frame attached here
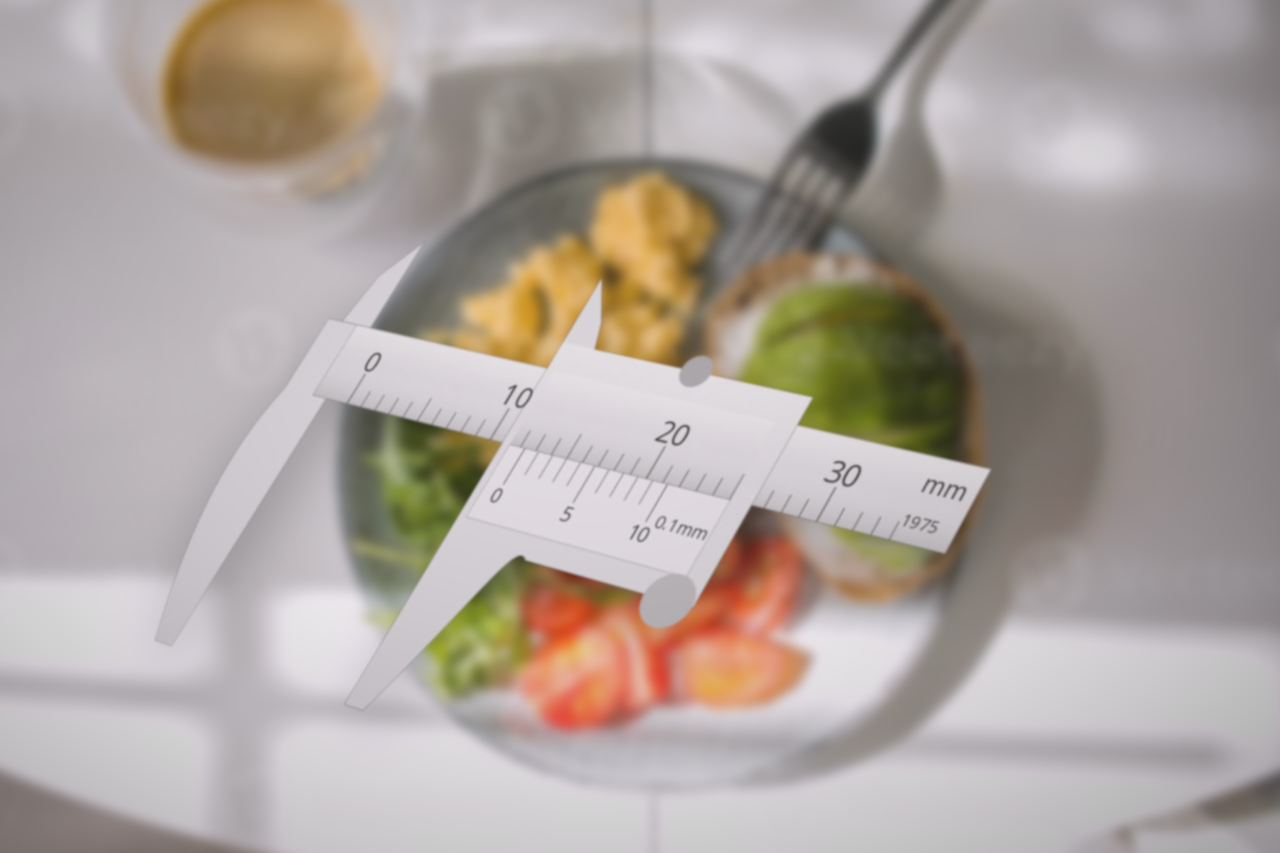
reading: 12.3mm
